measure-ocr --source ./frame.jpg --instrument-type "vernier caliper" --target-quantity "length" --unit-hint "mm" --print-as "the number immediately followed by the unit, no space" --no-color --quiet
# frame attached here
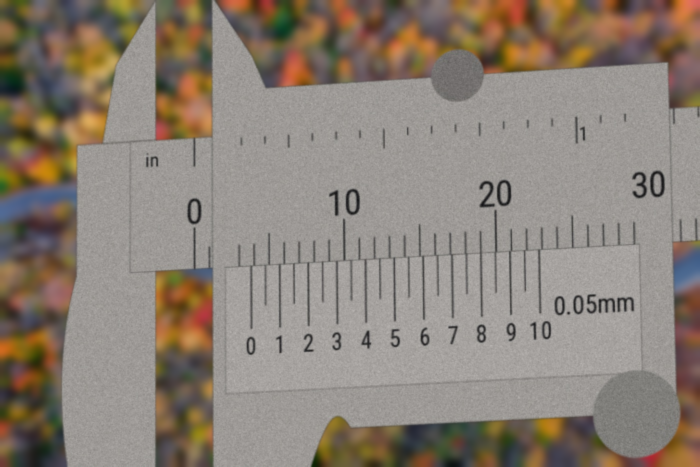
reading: 3.8mm
